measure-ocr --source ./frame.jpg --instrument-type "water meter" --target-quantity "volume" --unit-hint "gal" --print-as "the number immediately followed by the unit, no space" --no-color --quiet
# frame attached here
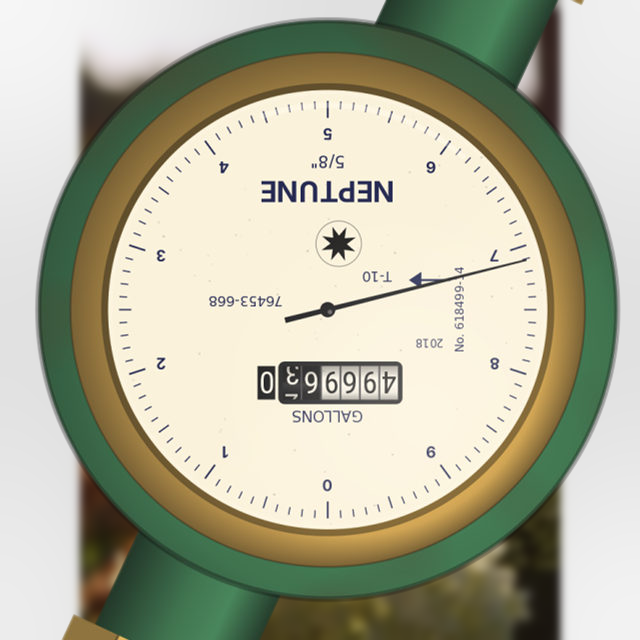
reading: 4969627.1gal
